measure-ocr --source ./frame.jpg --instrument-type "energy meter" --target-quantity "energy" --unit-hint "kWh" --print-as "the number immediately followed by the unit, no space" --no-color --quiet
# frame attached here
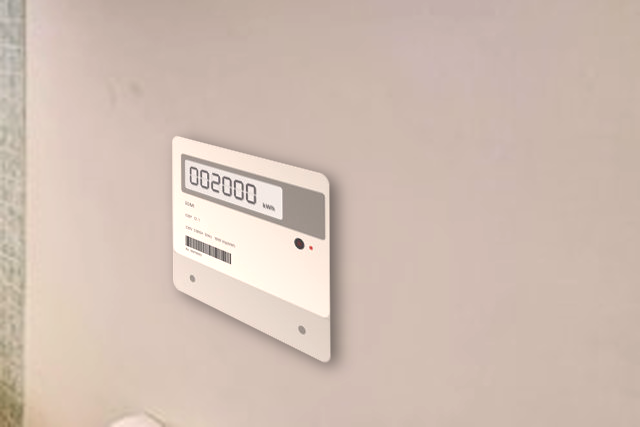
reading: 2000kWh
